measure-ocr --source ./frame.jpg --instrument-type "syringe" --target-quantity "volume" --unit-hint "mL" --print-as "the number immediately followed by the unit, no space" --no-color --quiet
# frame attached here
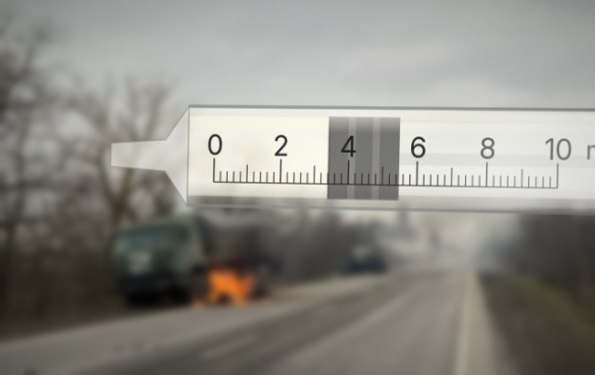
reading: 3.4mL
